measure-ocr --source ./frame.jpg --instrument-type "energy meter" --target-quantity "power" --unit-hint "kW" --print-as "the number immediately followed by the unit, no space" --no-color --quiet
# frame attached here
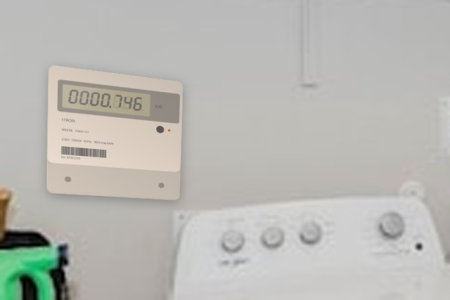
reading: 0.746kW
